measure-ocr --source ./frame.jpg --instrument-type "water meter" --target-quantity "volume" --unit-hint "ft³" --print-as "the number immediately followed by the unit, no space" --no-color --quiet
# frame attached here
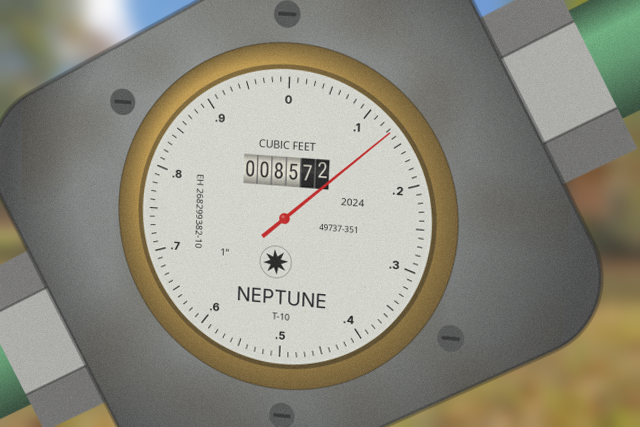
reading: 8572.13ft³
